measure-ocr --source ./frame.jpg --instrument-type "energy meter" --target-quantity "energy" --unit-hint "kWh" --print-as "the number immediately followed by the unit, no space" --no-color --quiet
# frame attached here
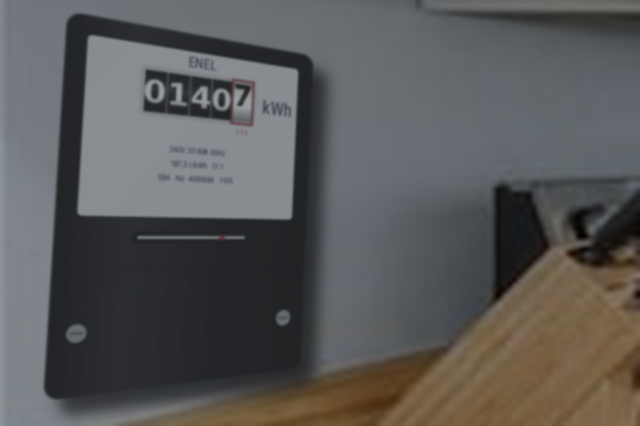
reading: 140.7kWh
